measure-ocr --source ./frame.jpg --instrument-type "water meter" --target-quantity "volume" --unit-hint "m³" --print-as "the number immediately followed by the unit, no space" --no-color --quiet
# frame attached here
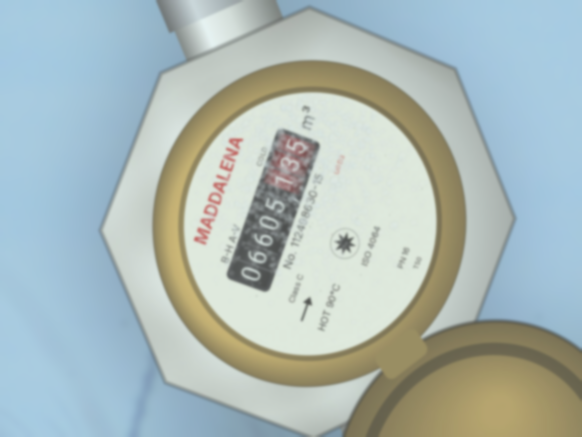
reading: 6605.135m³
